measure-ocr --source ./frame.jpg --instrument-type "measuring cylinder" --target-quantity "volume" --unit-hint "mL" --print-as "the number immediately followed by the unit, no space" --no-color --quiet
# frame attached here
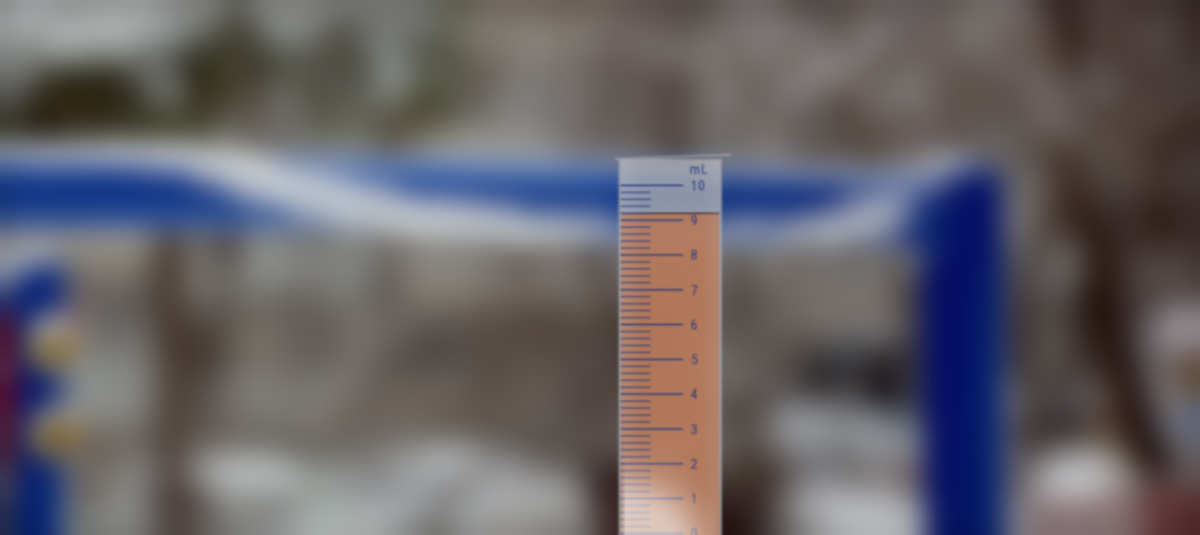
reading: 9.2mL
